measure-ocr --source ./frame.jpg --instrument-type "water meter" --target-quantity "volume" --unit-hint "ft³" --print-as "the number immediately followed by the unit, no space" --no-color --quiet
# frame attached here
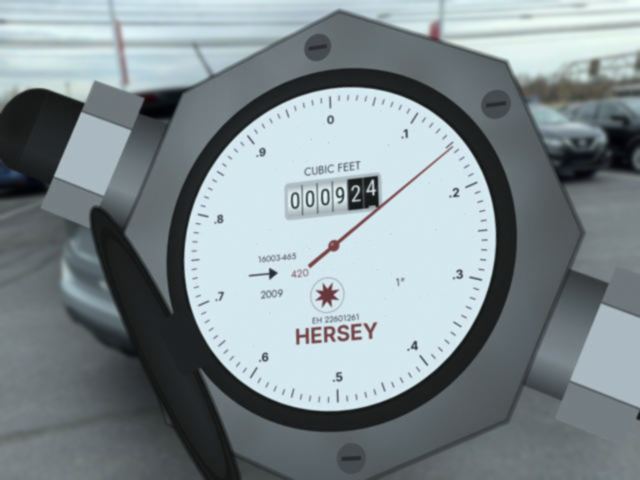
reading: 924.15ft³
